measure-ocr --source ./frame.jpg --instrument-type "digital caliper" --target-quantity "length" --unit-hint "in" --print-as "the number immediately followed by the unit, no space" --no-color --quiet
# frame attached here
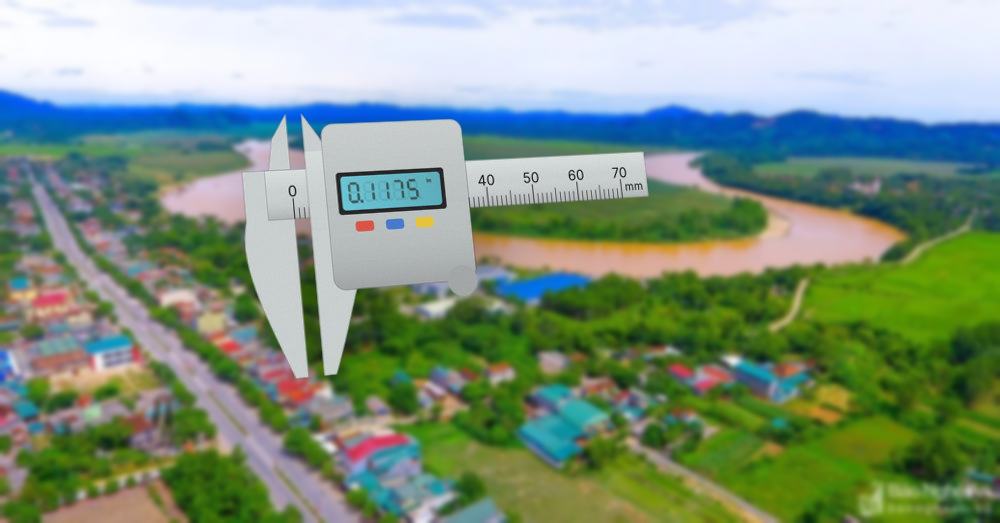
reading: 0.1175in
